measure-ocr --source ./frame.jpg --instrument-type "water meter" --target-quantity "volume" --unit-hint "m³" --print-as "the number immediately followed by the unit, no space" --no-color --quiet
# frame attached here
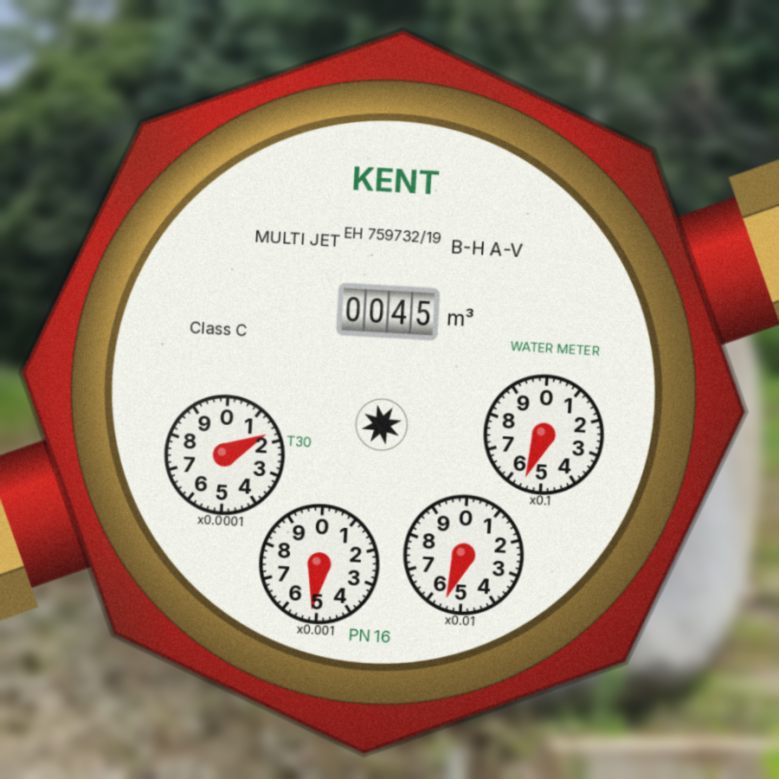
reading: 45.5551m³
